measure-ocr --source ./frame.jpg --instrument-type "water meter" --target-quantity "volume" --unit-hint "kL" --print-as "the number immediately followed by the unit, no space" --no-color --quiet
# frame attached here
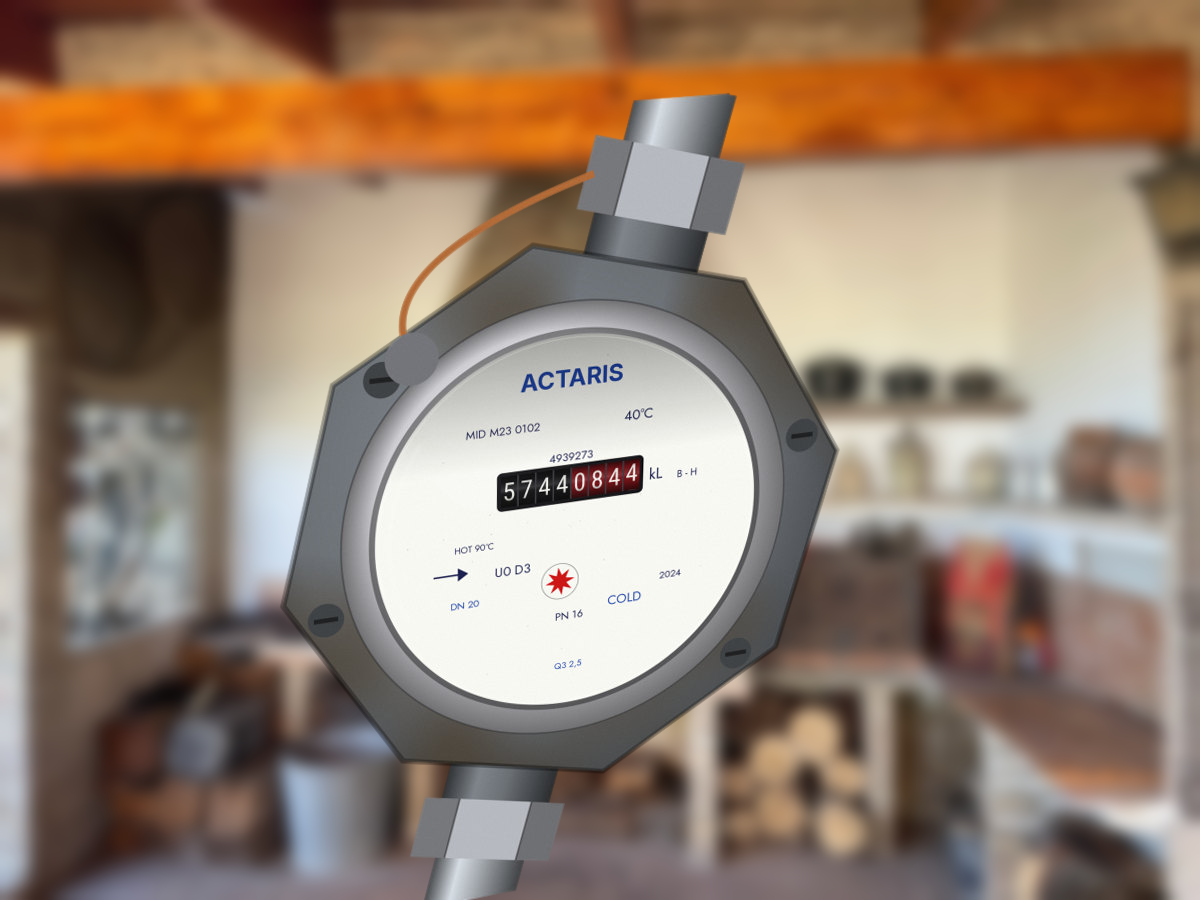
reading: 5744.0844kL
